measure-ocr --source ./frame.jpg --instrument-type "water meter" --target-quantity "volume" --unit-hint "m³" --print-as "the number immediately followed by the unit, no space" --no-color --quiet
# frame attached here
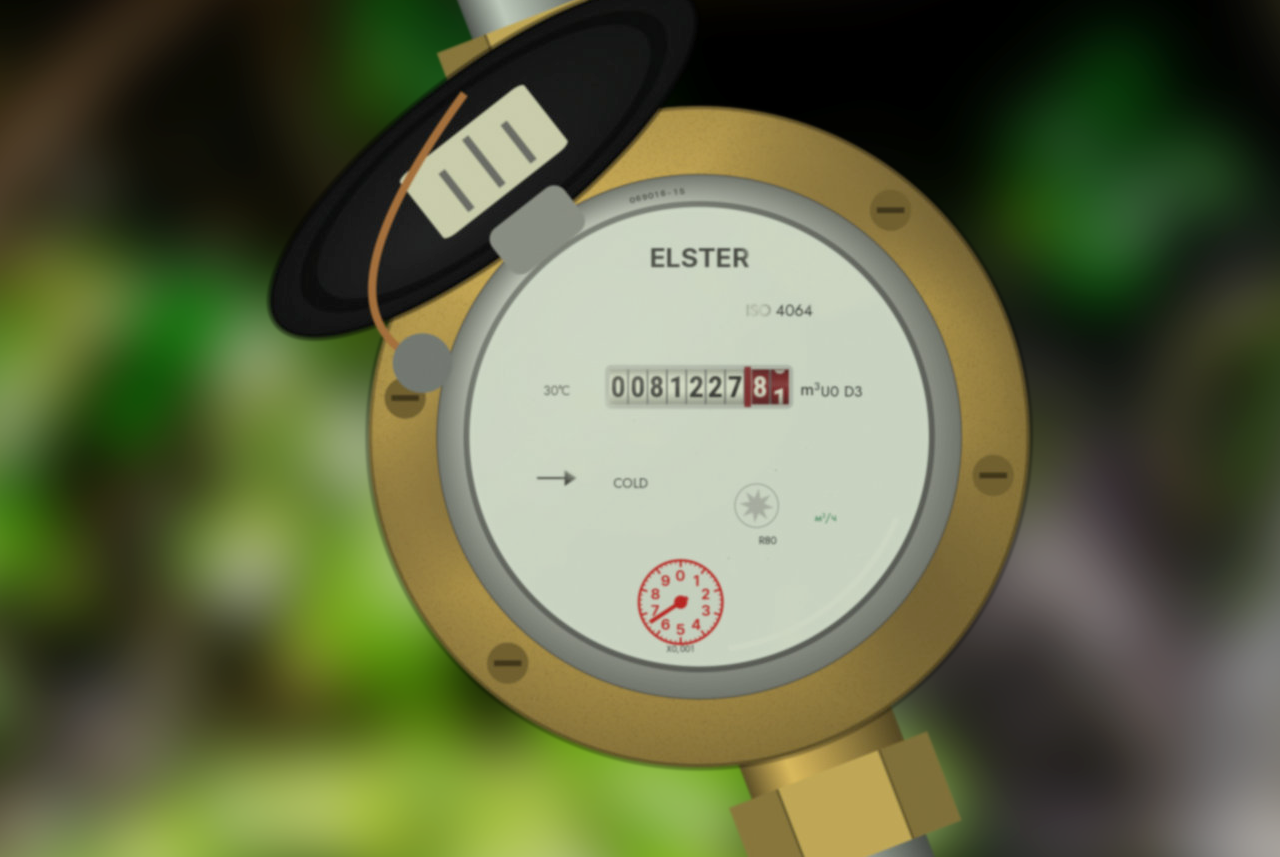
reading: 81227.806m³
